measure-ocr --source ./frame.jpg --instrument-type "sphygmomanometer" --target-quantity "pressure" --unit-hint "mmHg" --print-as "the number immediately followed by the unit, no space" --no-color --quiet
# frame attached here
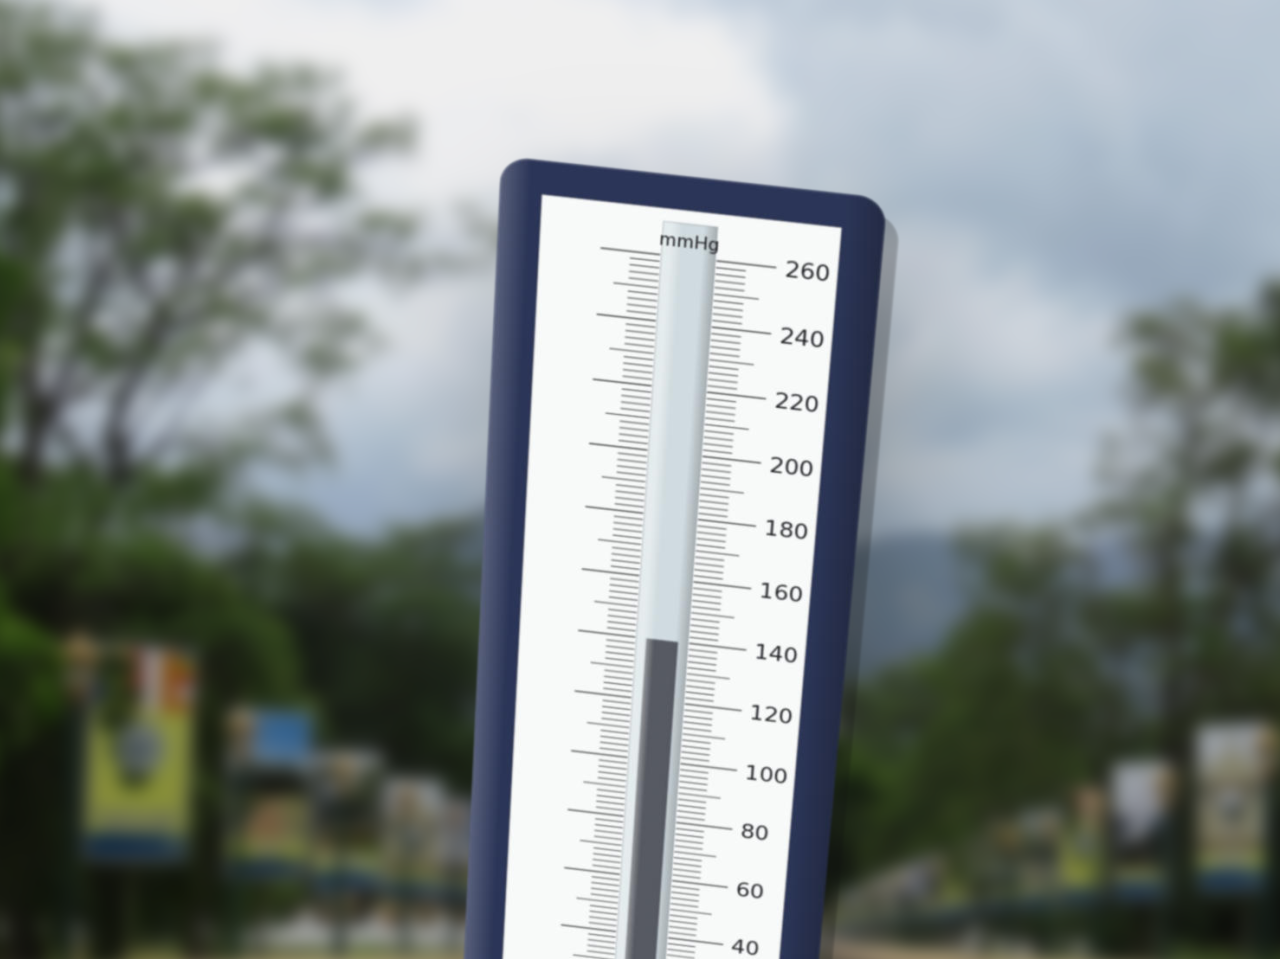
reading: 140mmHg
